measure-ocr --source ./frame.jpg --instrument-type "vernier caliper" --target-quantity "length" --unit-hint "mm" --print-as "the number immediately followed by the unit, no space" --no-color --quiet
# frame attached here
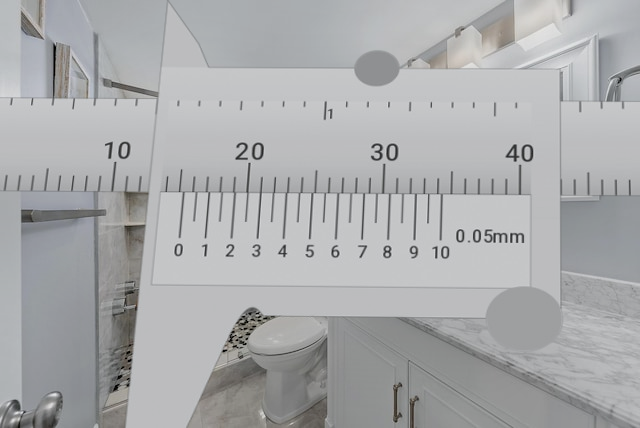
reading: 15.3mm
